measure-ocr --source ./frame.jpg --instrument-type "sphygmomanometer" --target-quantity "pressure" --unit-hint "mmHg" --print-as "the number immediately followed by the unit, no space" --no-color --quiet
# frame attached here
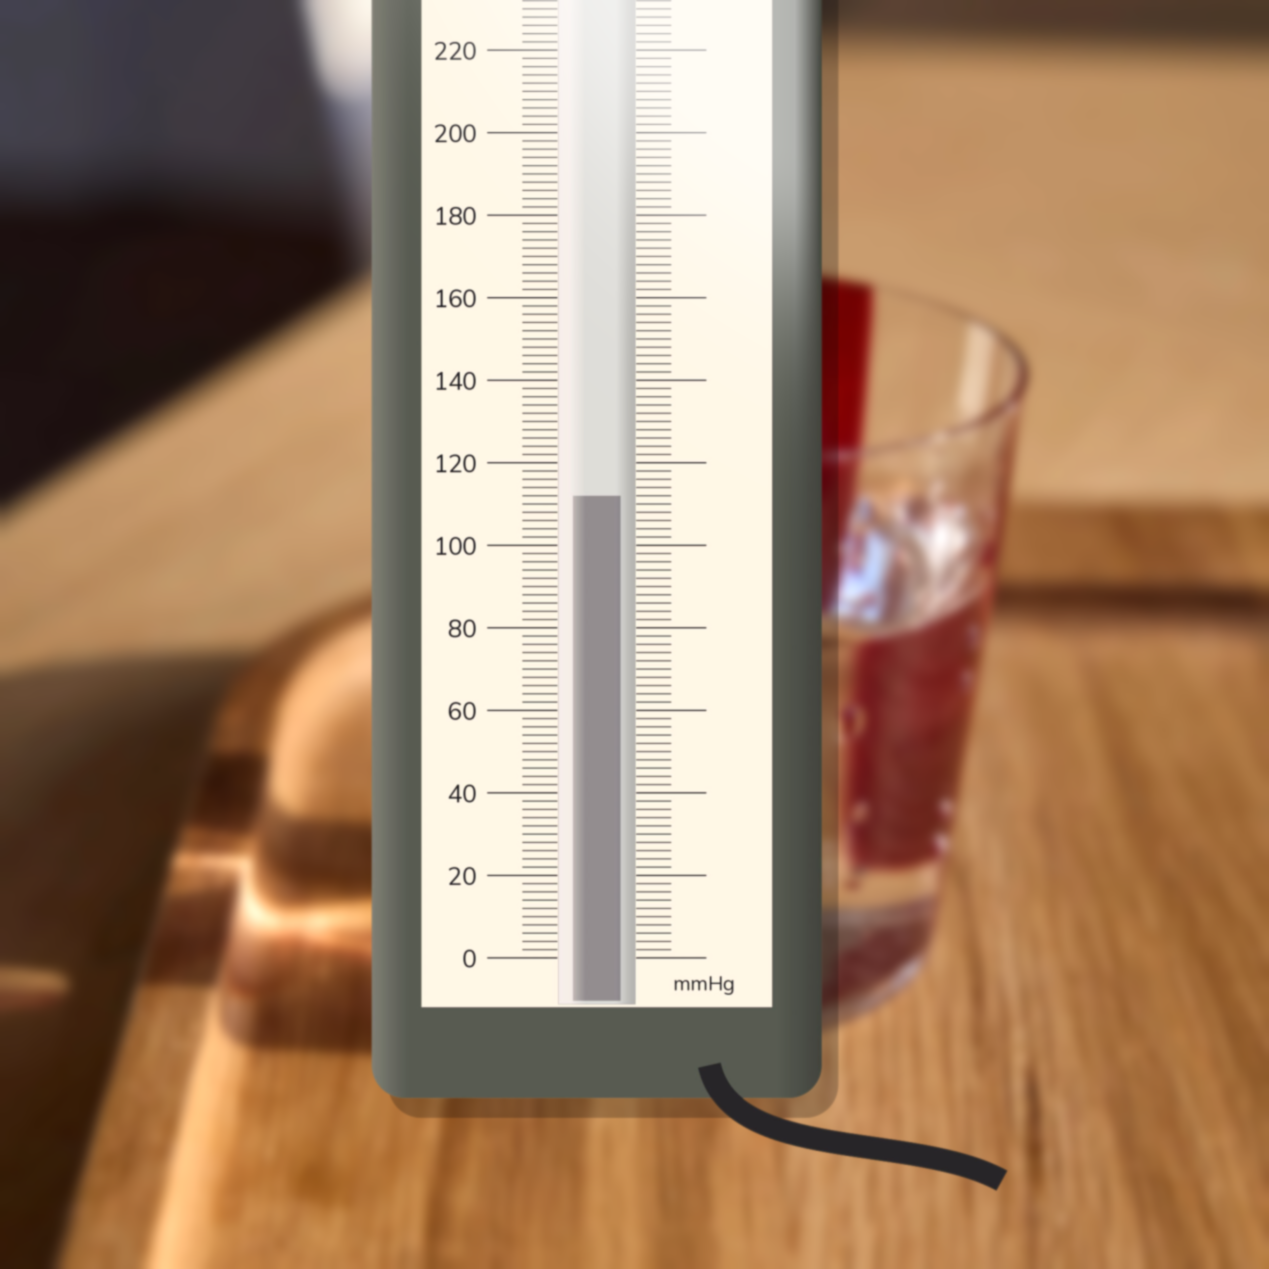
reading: 112mmHg
